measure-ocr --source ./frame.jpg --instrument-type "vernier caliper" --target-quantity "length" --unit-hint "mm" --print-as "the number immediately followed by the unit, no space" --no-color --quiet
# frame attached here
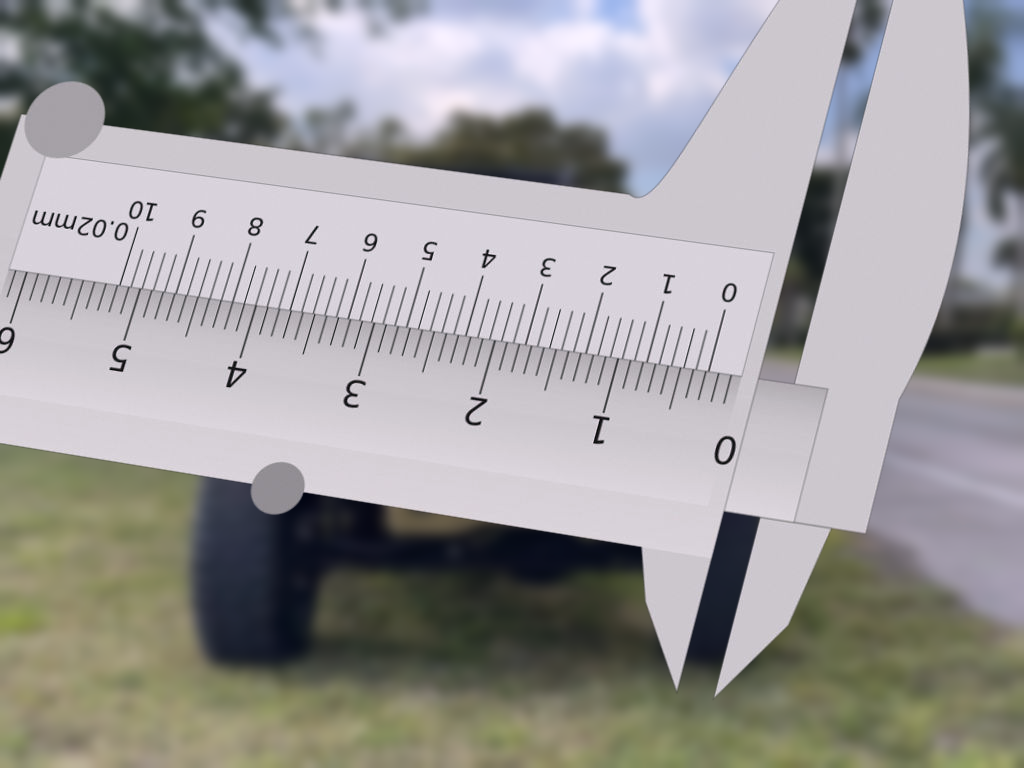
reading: 2.8mm
